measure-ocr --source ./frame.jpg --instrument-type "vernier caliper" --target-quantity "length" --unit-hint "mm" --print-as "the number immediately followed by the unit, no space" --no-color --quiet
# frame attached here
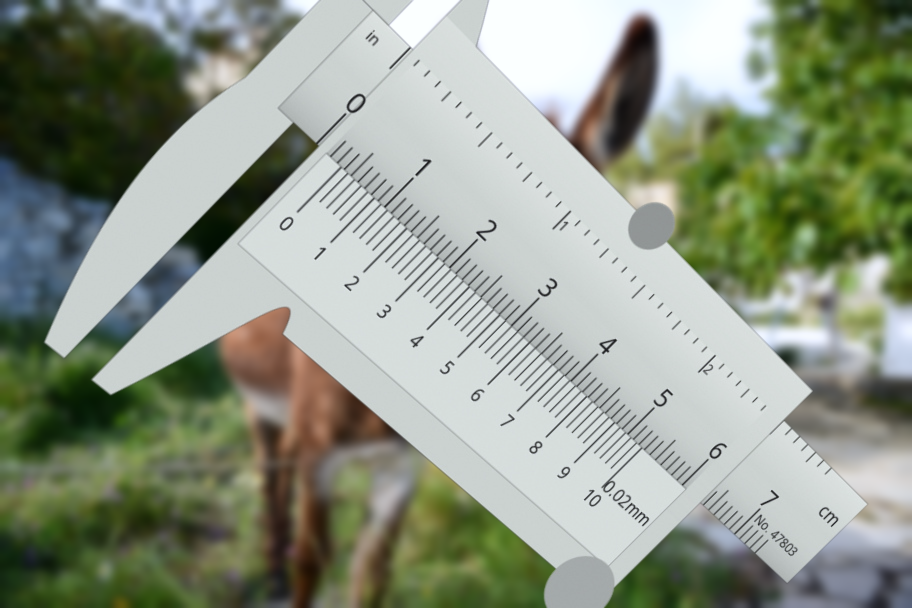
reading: 3.6mm
